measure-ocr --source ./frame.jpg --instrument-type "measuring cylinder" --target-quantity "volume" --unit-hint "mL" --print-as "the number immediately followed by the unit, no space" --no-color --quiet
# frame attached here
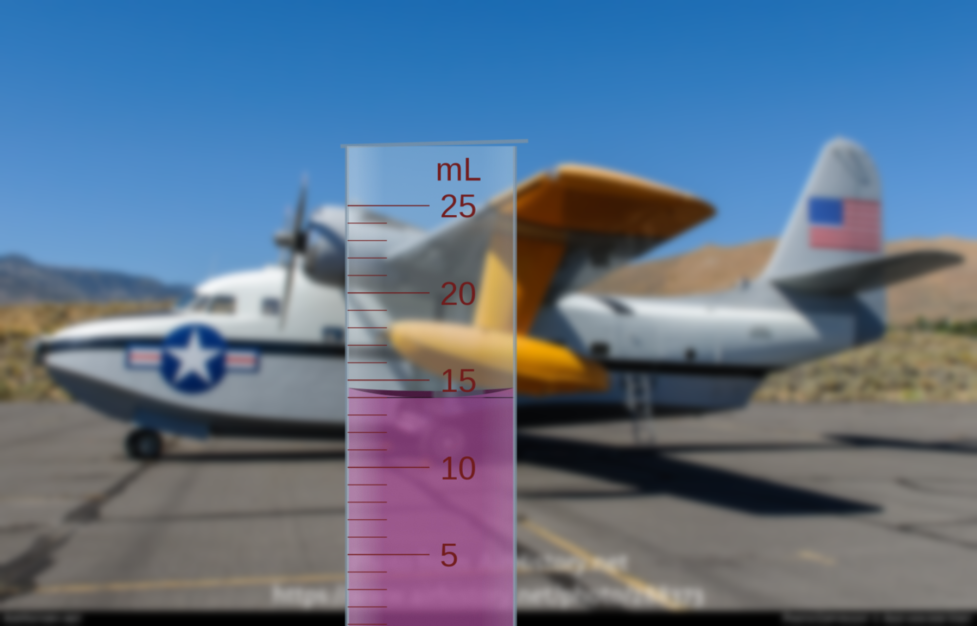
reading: 14mL
